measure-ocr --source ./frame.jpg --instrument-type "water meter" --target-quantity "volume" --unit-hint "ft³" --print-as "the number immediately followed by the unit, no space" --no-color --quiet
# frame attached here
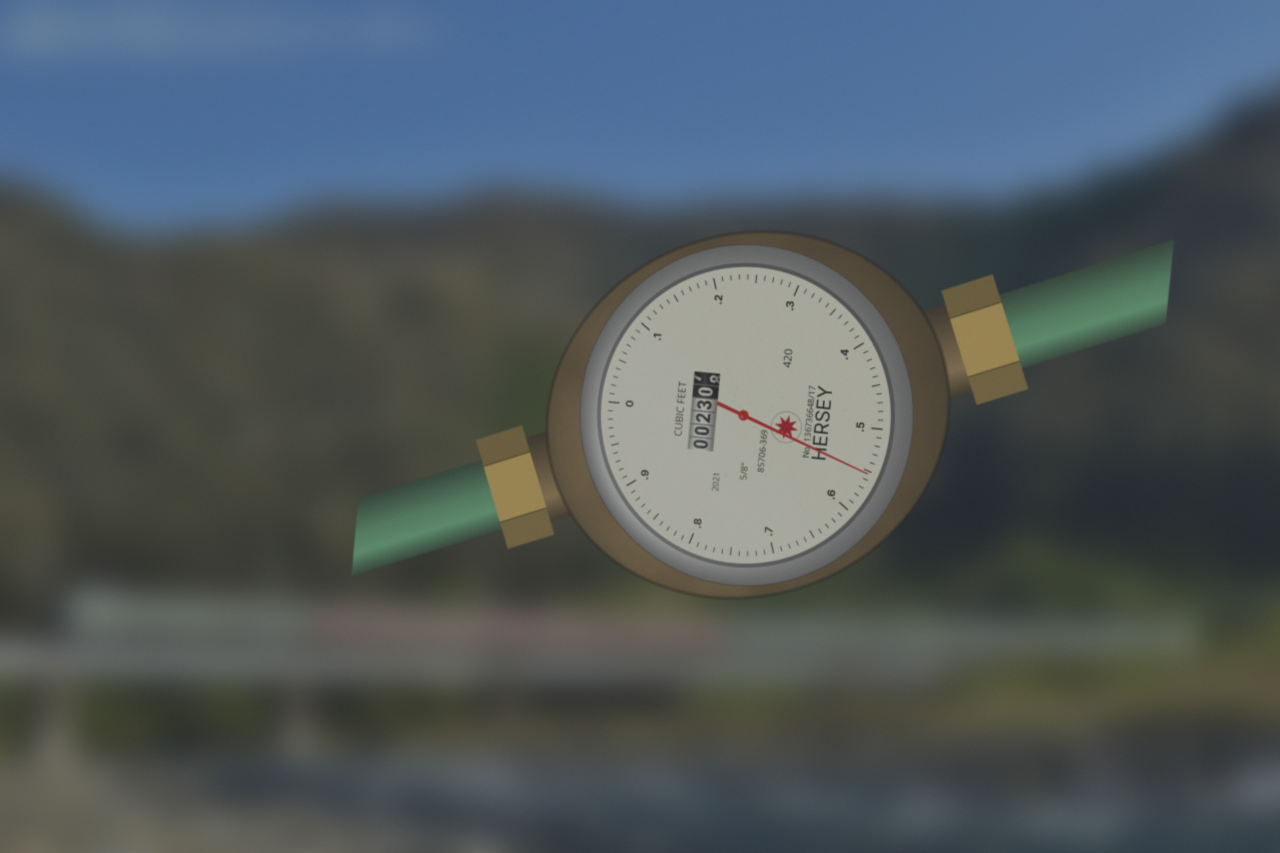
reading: 2307.55ft³
